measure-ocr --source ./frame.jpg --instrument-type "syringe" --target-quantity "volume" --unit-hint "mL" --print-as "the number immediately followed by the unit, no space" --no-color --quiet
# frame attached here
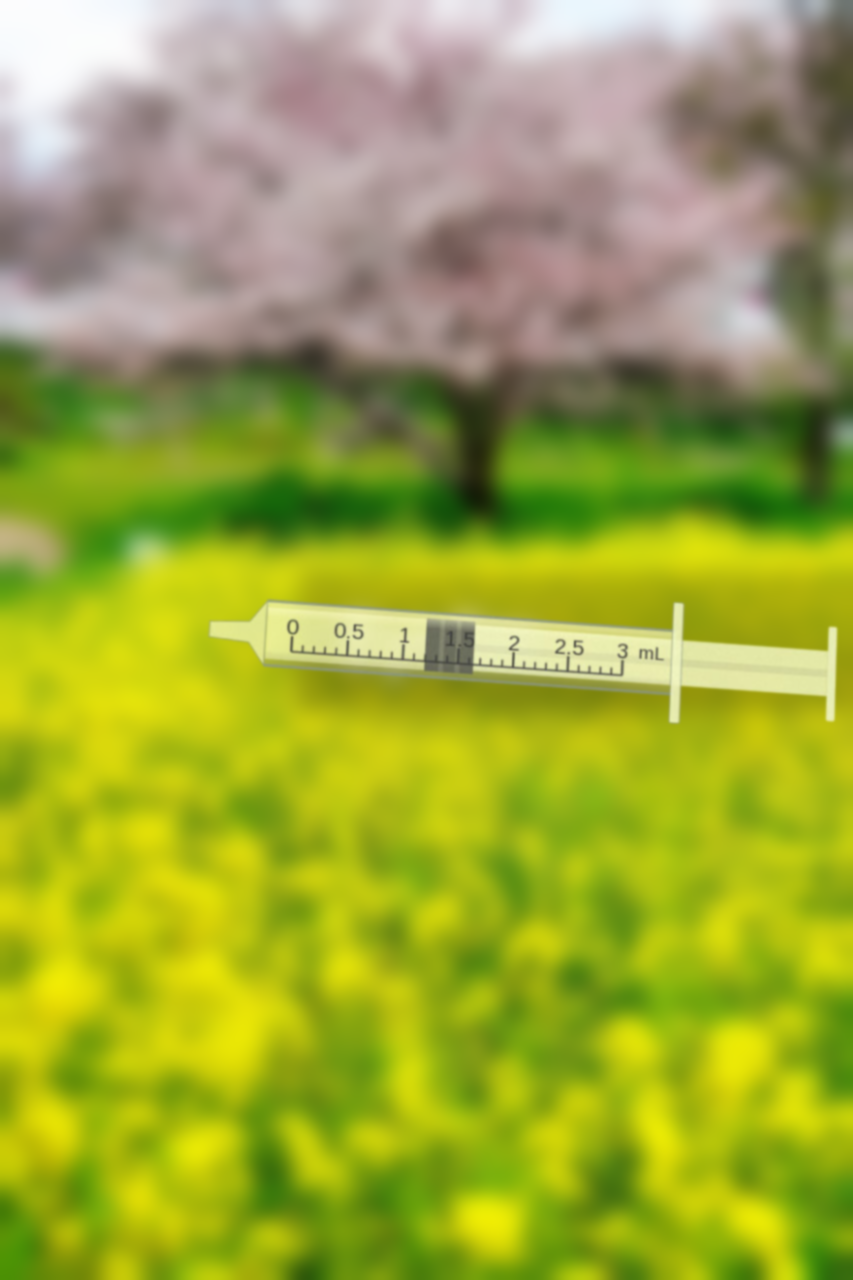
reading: 1.2mL
